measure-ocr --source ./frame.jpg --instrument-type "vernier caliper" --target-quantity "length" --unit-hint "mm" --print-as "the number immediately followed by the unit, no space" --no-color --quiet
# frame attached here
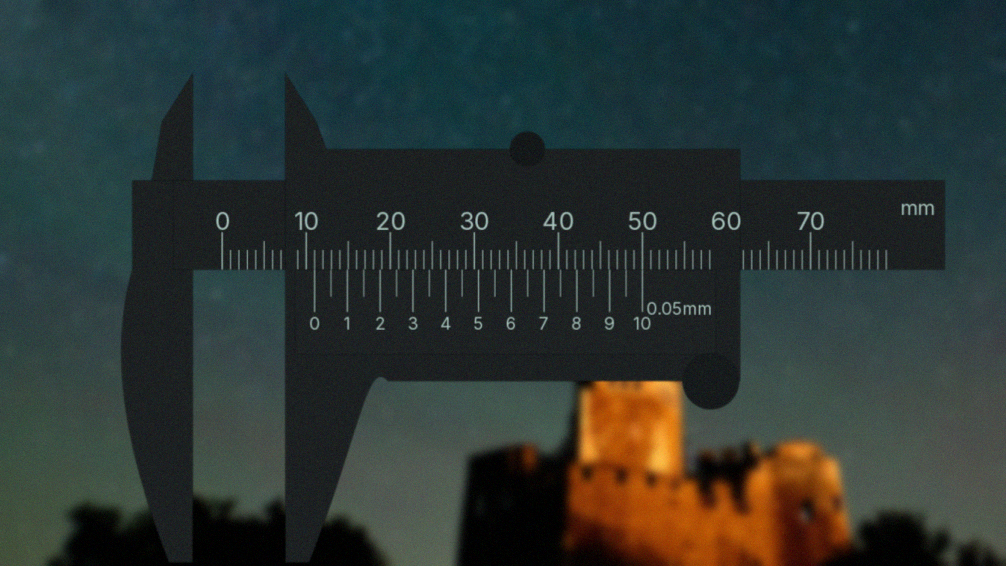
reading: 11.0mm
